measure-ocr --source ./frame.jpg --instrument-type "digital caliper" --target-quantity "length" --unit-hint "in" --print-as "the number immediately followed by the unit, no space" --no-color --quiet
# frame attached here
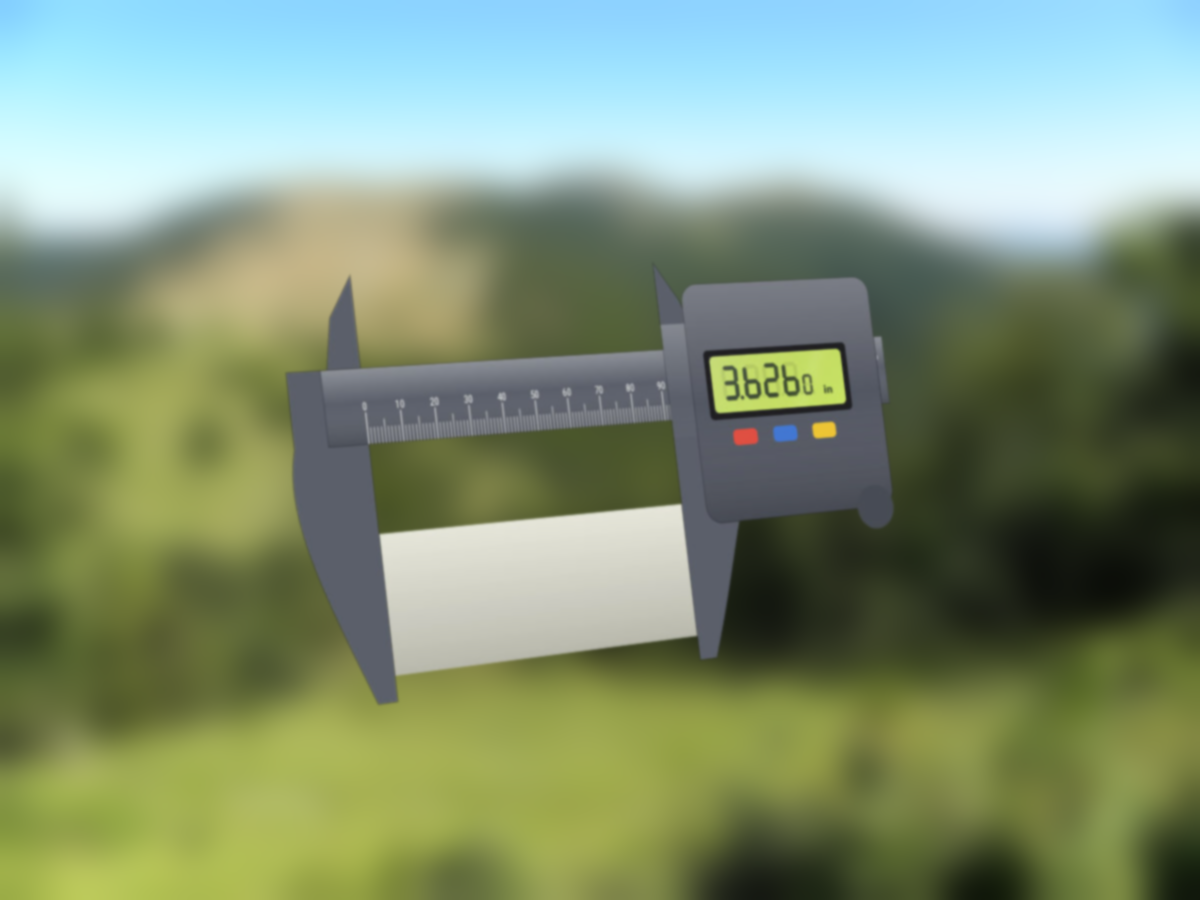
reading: 3.6260in
